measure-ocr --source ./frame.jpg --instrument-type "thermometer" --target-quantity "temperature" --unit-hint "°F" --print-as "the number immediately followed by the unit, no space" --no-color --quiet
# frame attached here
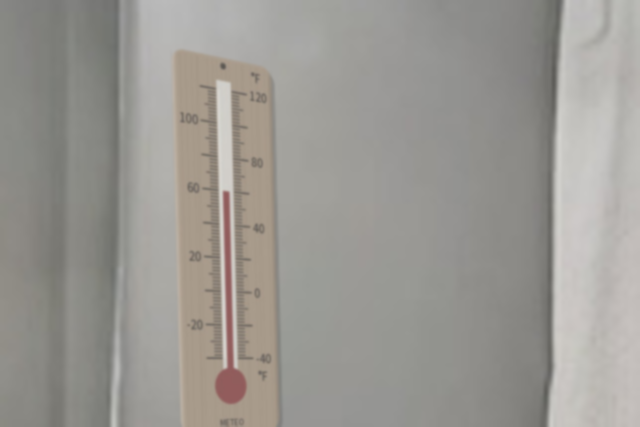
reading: 60°F
